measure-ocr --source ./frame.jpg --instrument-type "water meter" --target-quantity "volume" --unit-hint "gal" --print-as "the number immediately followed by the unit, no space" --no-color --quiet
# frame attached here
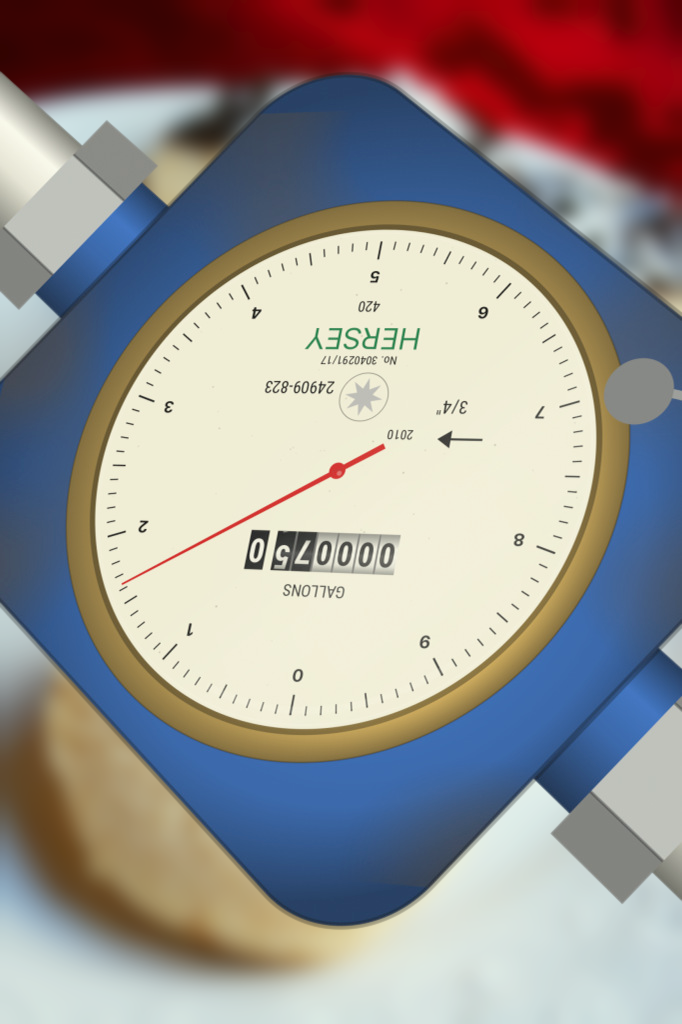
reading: 751.6gal
